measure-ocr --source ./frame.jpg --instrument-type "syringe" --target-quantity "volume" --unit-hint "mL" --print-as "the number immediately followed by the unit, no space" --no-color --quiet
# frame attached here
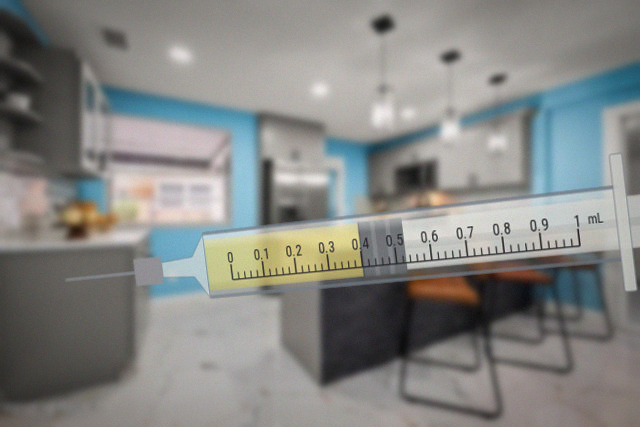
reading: 0.4mL
